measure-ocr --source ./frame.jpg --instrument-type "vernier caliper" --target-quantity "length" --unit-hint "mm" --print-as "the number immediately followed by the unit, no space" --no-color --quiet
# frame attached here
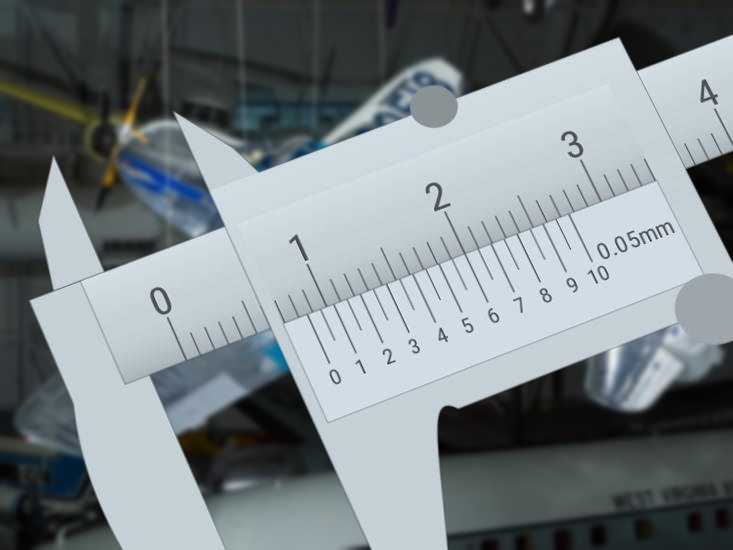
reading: 8.6mm
